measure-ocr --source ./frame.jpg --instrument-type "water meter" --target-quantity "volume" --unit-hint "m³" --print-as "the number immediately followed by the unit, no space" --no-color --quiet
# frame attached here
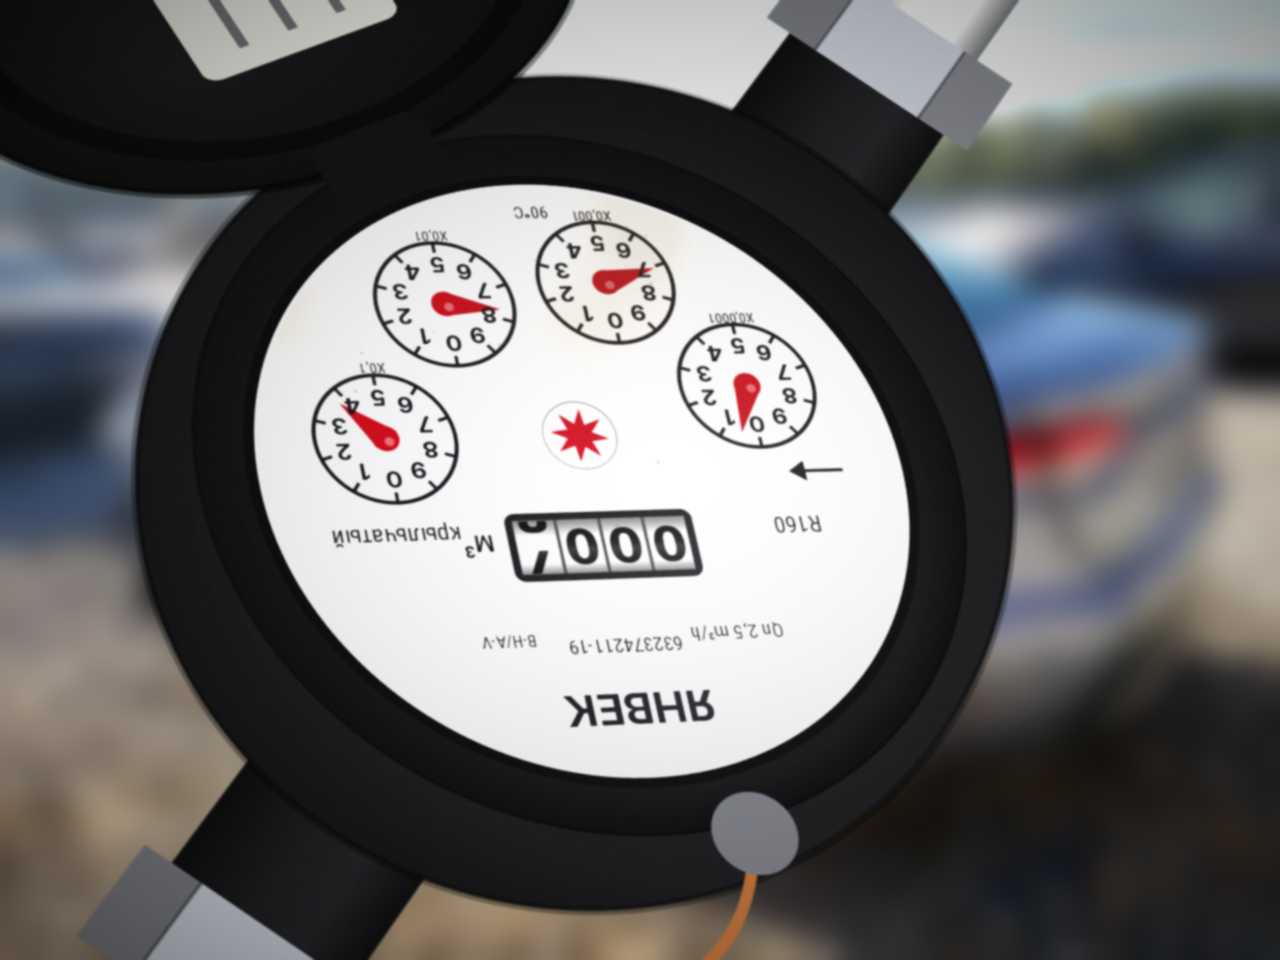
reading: 7.3770m³
